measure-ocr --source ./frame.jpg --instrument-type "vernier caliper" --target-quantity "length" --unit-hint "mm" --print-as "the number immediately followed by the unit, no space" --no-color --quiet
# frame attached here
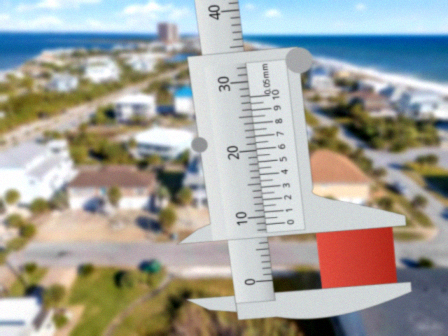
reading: 8.8mm
